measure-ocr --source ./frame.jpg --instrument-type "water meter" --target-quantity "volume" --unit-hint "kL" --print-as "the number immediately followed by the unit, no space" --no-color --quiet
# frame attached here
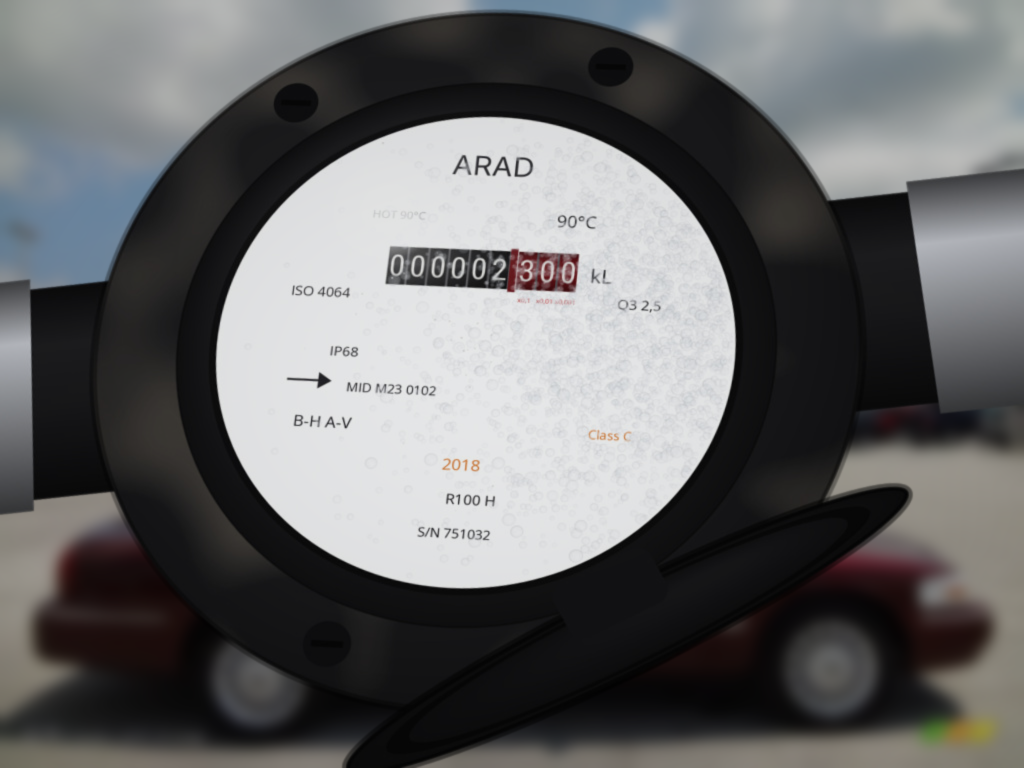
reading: 2.300kL
